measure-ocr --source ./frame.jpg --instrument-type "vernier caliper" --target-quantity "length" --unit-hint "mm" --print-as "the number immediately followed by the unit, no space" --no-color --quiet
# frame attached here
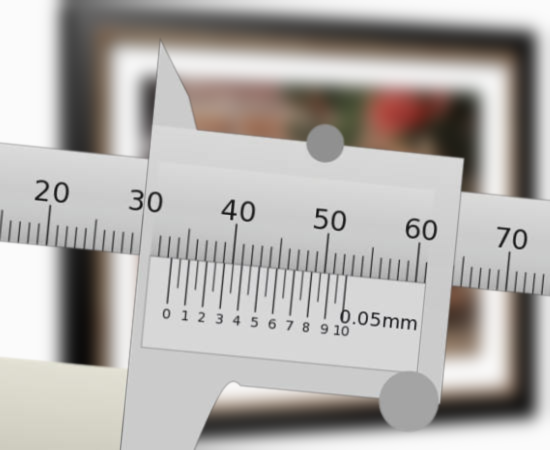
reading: 33.4mm
